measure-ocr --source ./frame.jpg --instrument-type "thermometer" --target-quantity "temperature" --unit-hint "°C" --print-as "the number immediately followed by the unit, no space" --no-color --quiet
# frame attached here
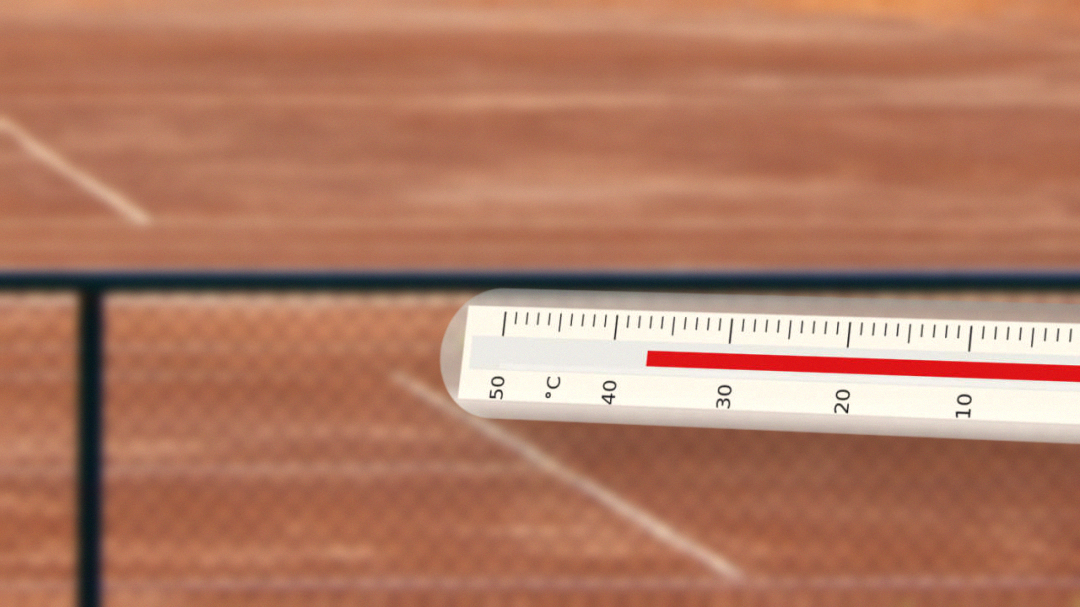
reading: 37°C
